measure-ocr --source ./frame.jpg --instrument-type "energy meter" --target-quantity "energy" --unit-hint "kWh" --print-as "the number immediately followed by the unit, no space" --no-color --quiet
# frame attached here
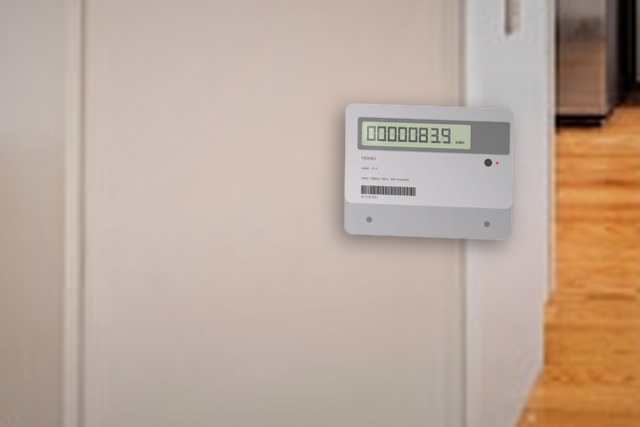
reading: 83.9kWh
